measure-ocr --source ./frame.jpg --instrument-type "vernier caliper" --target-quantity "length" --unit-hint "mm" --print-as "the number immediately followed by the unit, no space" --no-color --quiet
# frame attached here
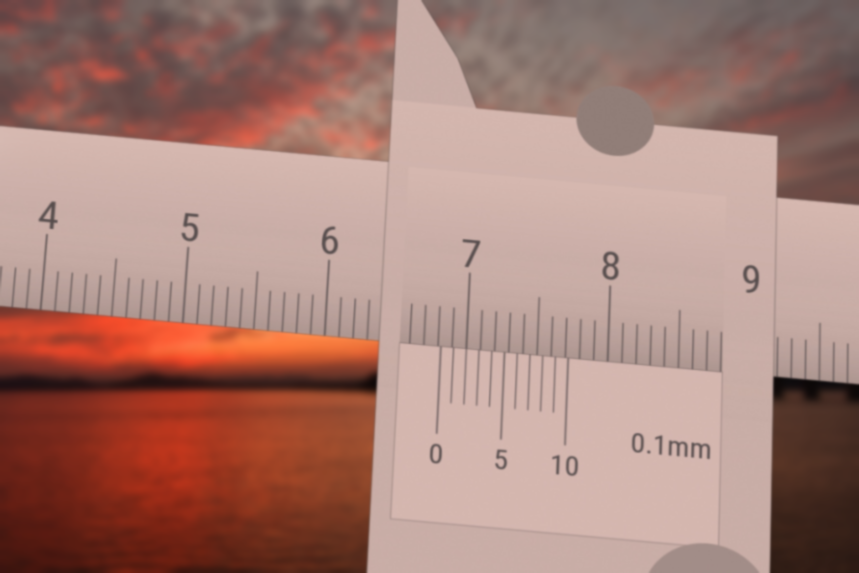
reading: 68.2mm
